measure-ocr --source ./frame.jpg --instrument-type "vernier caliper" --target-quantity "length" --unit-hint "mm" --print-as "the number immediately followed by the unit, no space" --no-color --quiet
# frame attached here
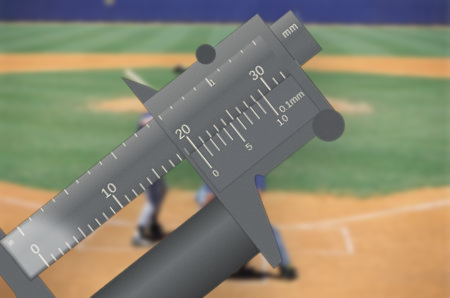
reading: 20.0mm
